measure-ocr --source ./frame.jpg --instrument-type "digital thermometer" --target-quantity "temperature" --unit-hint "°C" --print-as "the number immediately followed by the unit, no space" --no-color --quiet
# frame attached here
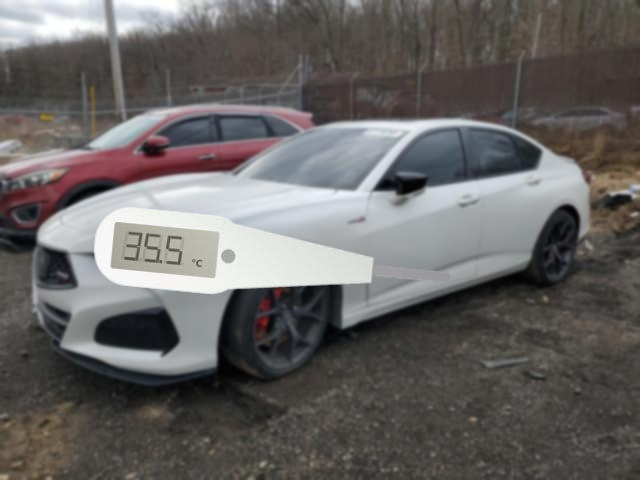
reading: 35.5°C
